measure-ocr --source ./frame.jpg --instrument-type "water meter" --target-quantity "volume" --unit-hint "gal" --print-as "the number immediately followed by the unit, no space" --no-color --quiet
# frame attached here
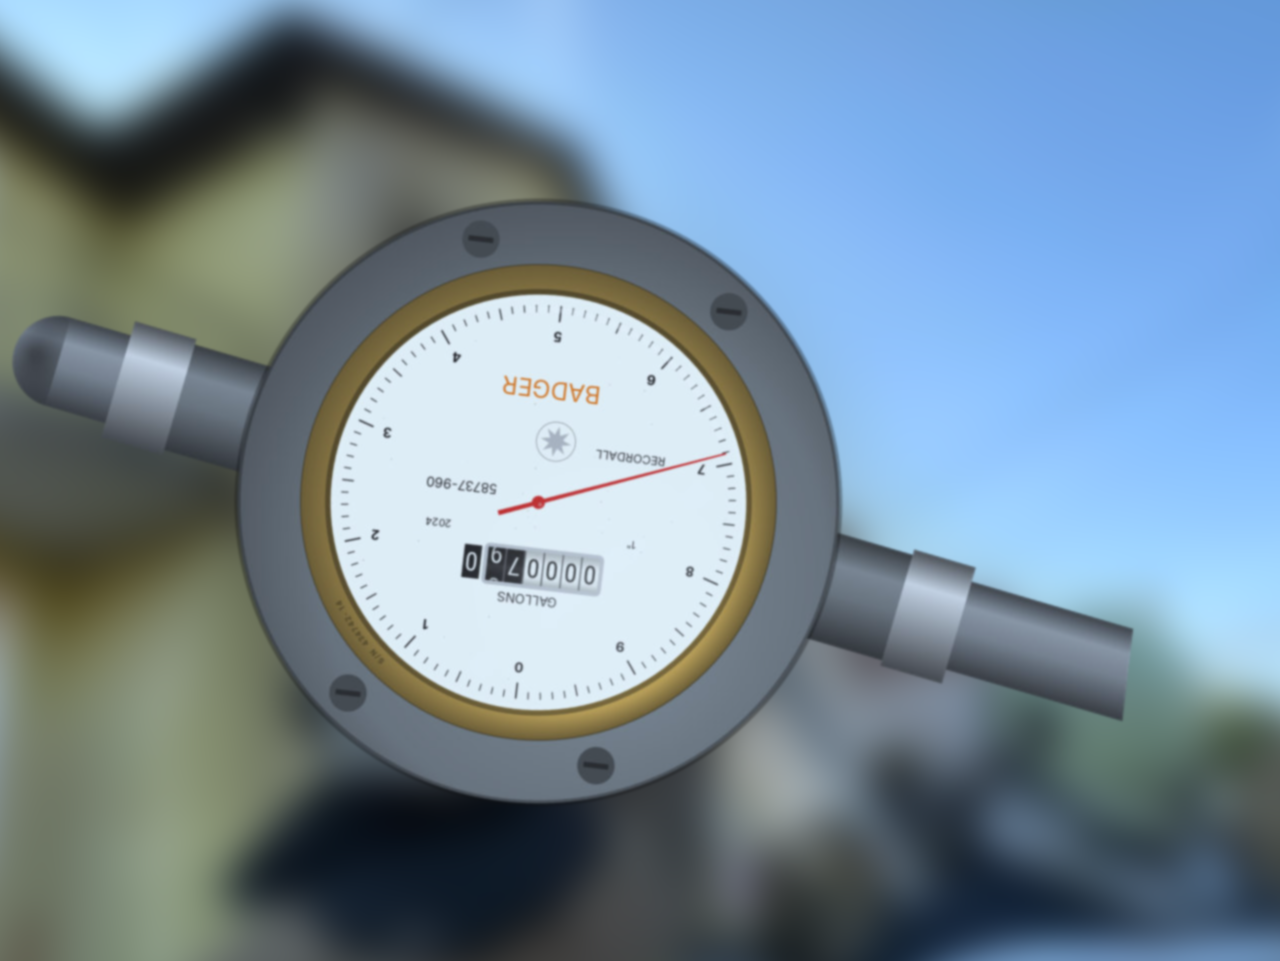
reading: 786.9gal
